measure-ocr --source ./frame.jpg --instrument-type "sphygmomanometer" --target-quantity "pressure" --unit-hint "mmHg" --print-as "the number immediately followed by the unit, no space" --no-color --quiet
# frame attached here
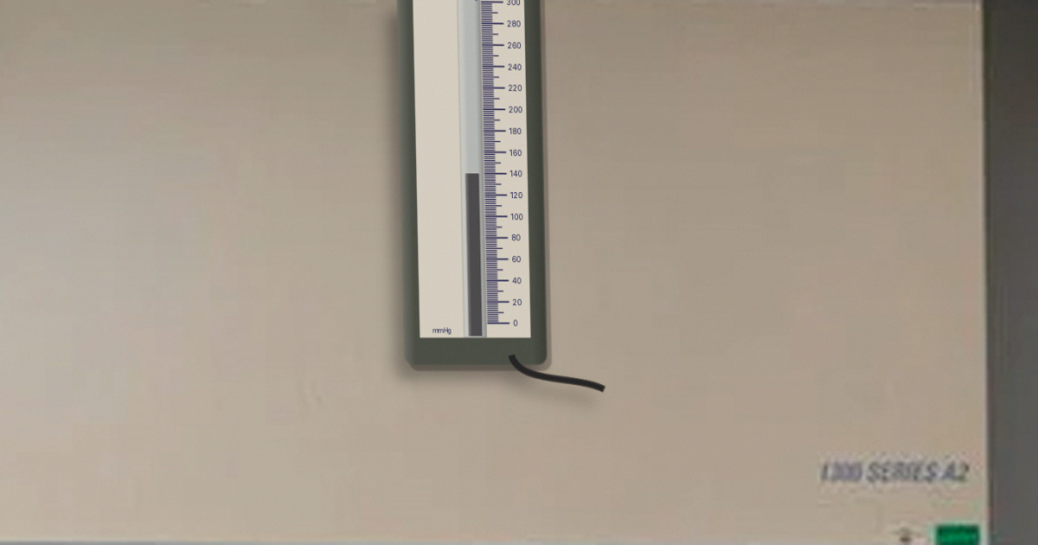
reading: 140mmHg
